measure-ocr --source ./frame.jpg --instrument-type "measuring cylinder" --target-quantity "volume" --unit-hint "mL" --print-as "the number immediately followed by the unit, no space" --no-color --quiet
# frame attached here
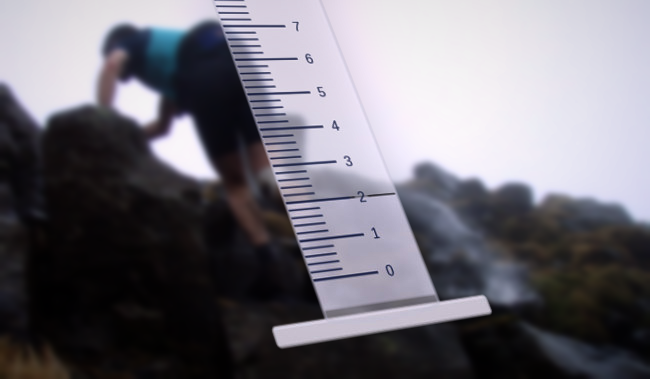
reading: 2mL
